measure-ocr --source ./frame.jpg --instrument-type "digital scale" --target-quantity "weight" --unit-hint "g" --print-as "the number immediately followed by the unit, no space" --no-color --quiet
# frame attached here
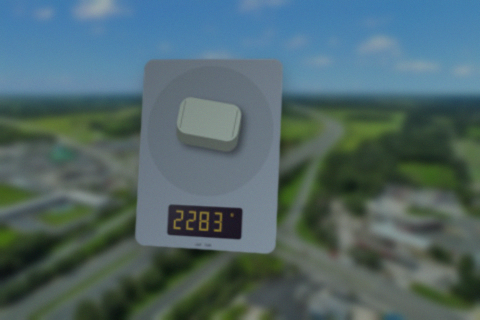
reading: 2283g
